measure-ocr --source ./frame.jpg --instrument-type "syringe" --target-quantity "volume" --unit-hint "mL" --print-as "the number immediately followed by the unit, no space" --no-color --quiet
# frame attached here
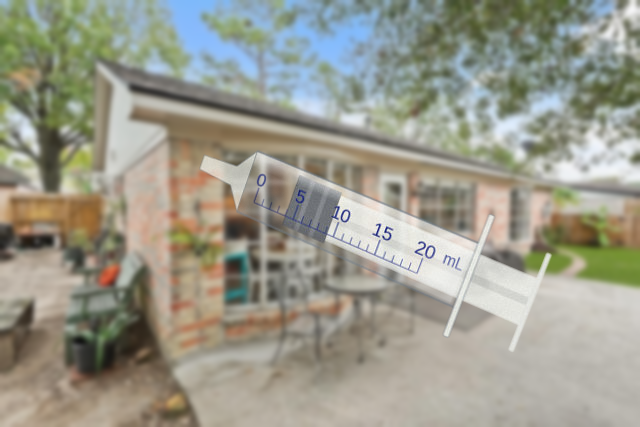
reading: 4mL
